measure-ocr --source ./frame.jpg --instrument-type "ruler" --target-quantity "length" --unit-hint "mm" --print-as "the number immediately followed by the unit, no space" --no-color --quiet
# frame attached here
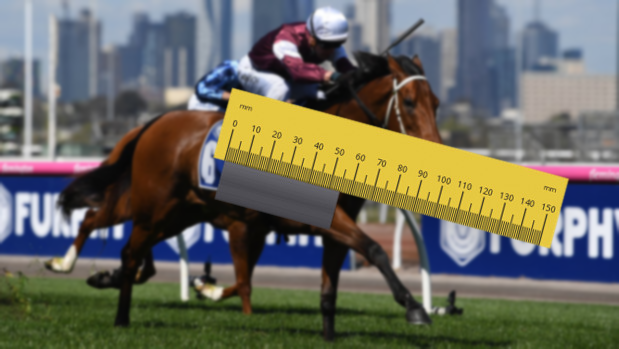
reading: 55mm
